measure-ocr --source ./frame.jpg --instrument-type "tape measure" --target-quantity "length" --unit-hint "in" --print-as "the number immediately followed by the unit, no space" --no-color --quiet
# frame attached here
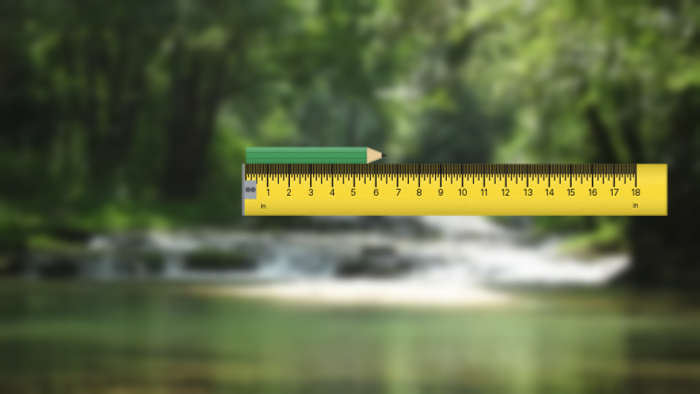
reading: 6.5in
